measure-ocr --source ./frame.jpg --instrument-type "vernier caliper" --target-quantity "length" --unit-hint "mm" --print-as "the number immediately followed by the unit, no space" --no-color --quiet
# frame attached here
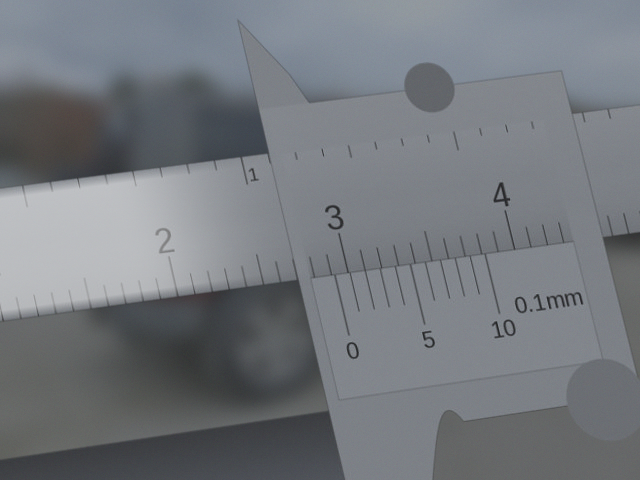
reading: 29.2mm
